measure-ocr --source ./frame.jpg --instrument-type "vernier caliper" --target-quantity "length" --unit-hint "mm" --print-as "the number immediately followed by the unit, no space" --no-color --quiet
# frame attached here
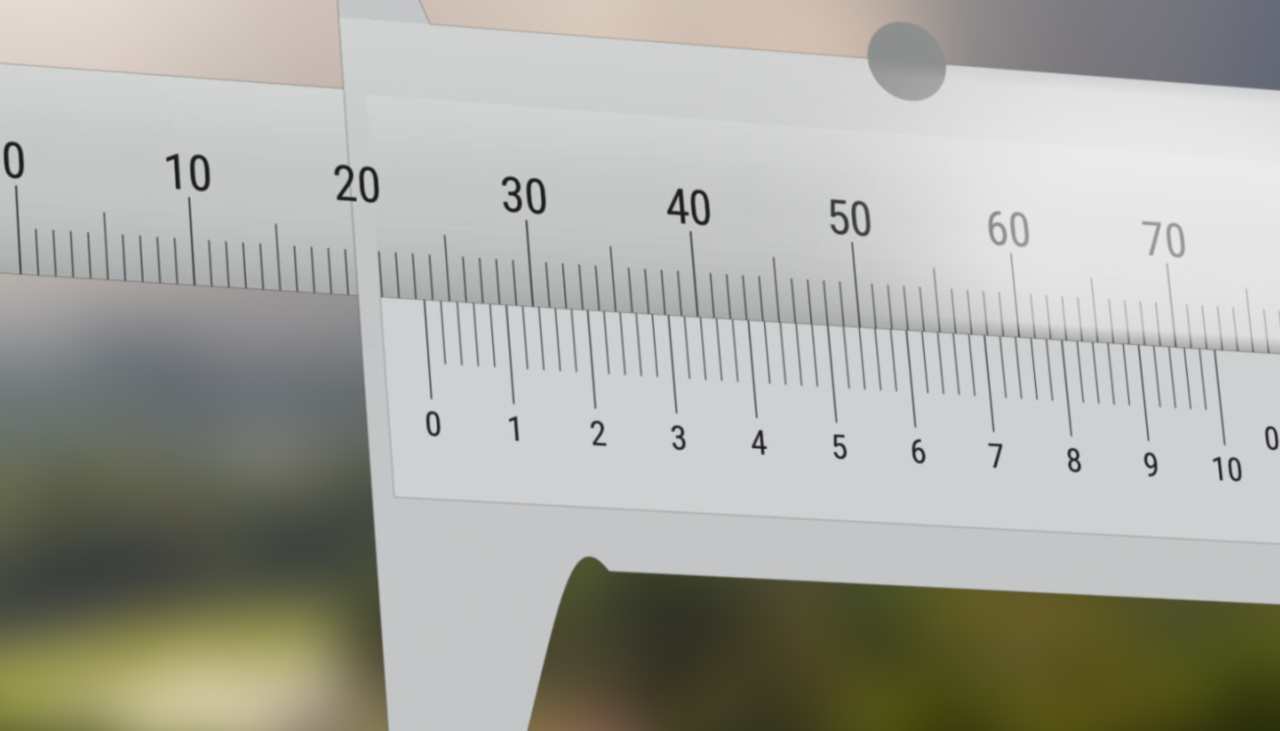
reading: 23.5mm
